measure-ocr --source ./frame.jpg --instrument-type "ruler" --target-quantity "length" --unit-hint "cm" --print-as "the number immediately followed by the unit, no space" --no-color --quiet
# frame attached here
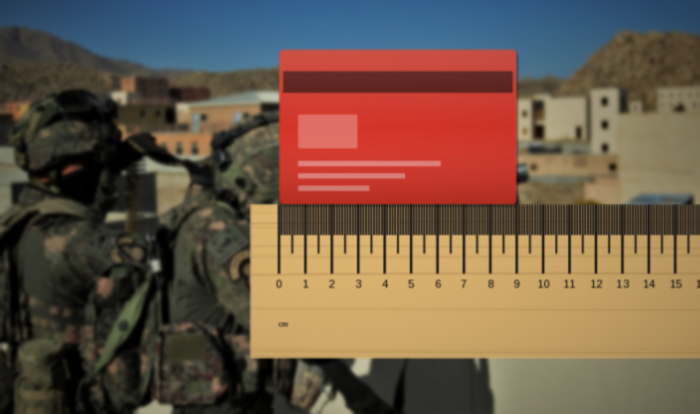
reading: 9cm
